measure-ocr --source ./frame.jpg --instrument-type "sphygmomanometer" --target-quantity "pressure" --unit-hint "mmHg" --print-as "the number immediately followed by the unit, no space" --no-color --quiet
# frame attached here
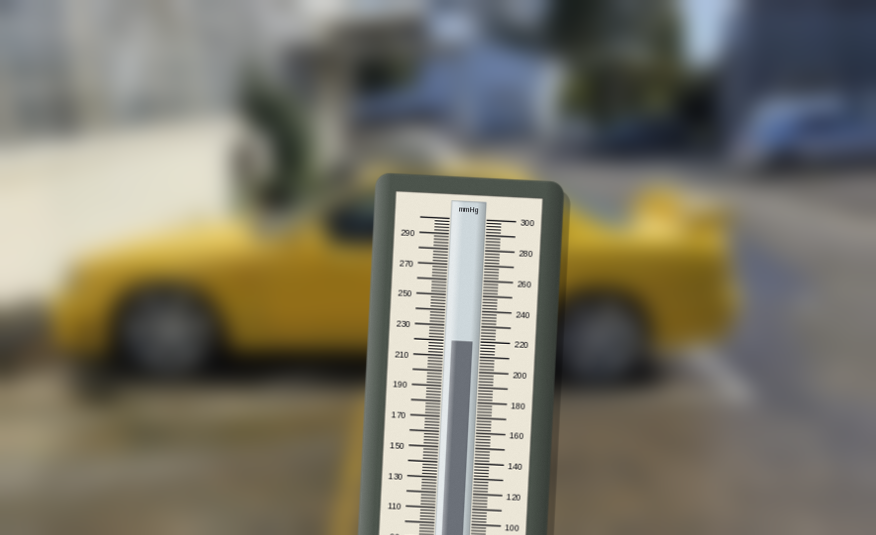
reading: 220mmHg
